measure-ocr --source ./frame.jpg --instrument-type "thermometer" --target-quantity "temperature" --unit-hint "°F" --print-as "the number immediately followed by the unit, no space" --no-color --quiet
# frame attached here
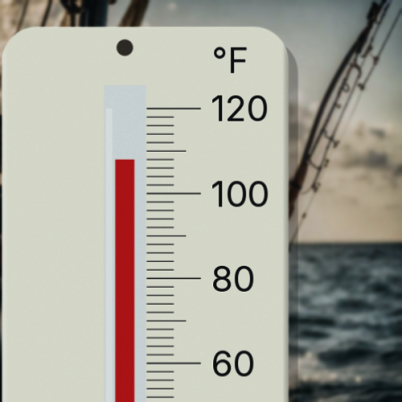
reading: 108°F
